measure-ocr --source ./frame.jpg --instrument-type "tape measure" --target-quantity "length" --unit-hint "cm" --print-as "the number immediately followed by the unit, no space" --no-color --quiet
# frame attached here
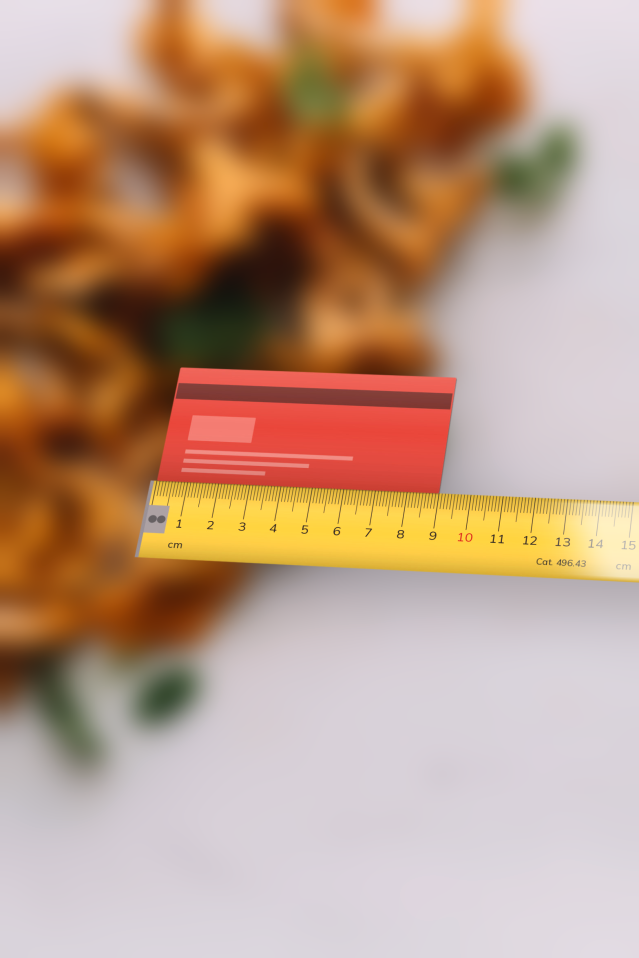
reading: 9cm
